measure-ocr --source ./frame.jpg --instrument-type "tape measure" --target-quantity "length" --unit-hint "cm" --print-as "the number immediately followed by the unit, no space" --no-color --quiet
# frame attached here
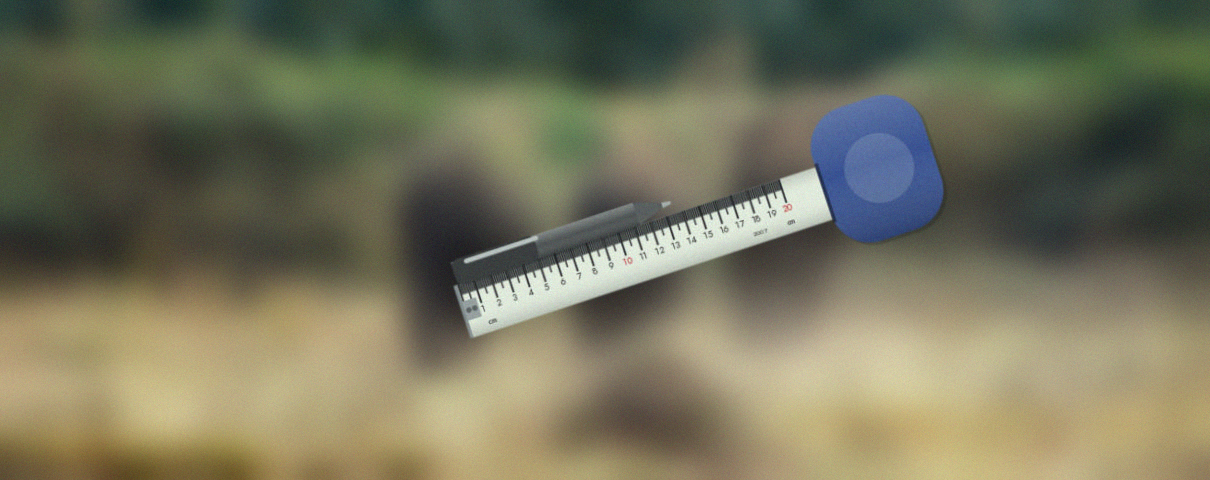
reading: 13.5cm
